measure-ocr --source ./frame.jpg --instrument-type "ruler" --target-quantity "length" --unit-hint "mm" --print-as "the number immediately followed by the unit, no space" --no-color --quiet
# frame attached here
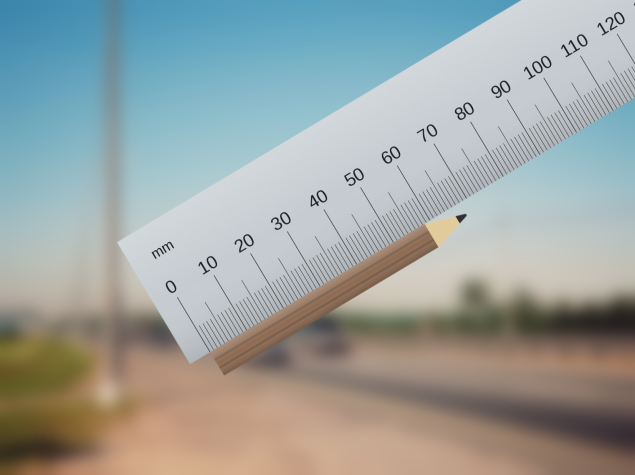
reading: 68mm
